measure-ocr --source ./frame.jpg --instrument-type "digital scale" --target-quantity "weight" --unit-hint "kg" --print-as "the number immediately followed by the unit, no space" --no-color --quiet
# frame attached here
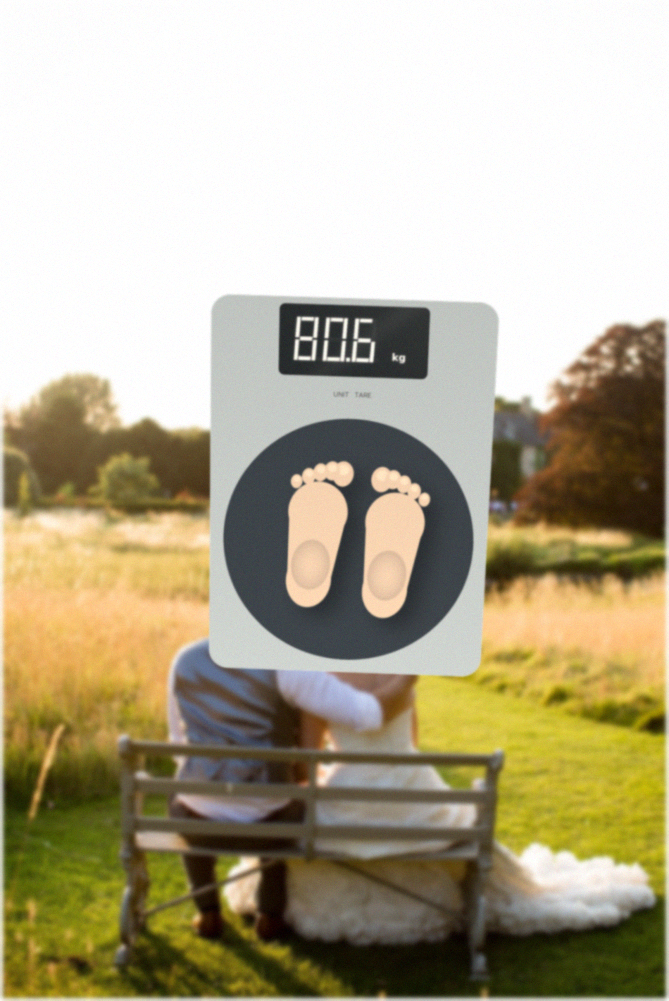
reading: 80.6kg
